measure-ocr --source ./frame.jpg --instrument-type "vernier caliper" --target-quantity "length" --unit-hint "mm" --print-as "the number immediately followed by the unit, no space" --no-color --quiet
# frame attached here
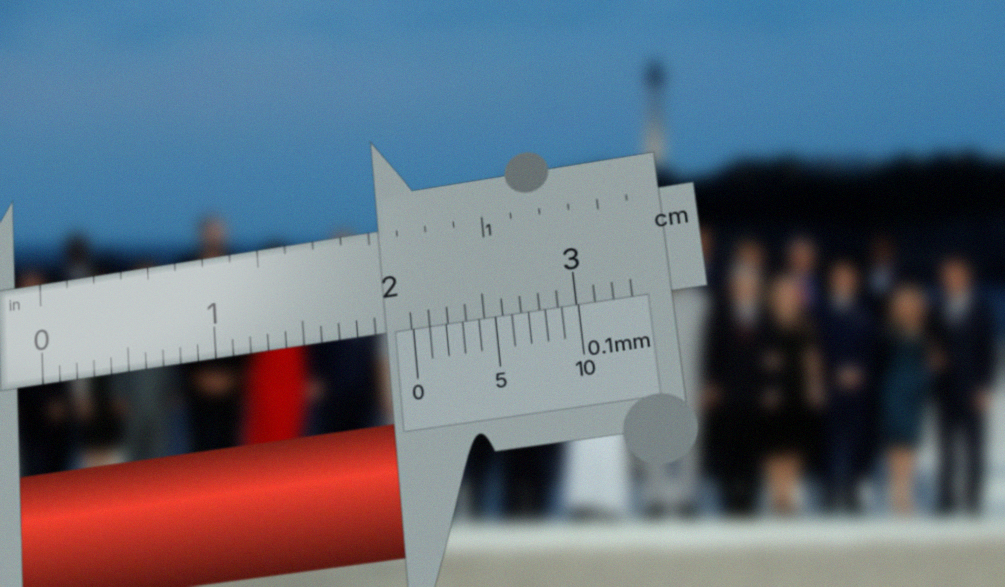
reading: 21.1mm
